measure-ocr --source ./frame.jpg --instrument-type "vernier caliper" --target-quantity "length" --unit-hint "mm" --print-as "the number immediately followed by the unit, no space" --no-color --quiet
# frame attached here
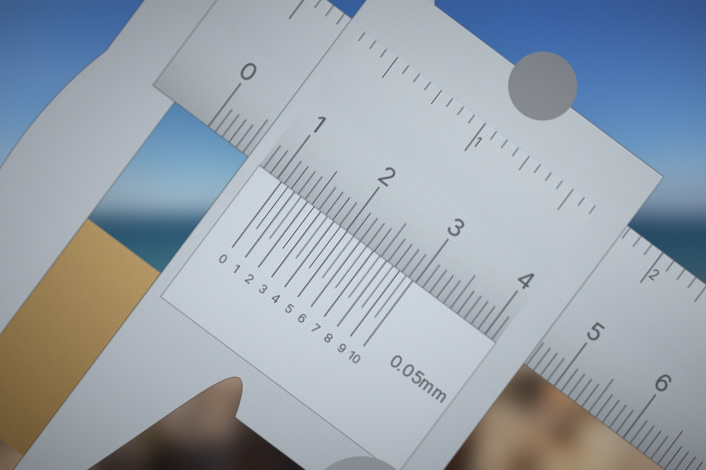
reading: 10.6mm
